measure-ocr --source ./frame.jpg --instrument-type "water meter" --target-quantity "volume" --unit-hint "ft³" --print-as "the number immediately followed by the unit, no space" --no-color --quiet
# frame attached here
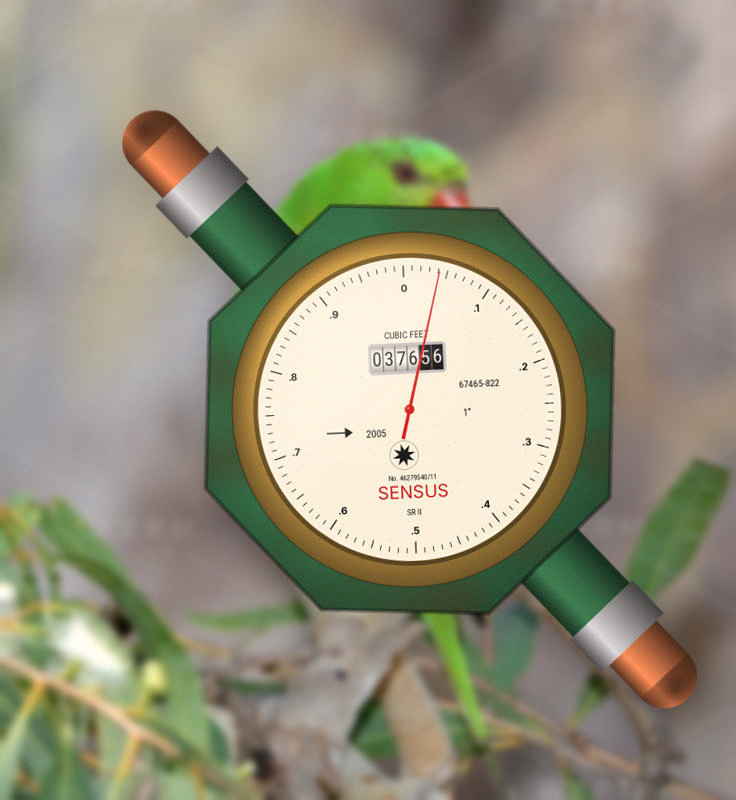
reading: 37656.04ft³
